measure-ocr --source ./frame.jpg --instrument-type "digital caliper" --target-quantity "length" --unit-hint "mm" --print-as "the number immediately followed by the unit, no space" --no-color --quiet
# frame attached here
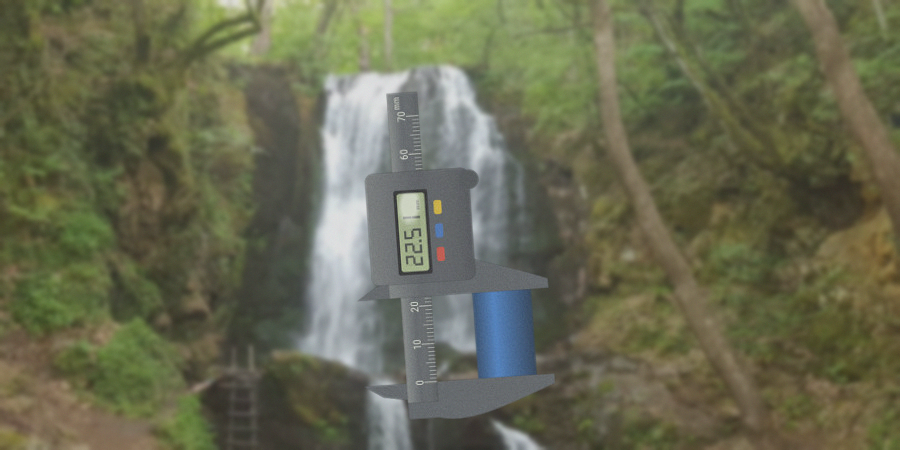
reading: 22.51mm
